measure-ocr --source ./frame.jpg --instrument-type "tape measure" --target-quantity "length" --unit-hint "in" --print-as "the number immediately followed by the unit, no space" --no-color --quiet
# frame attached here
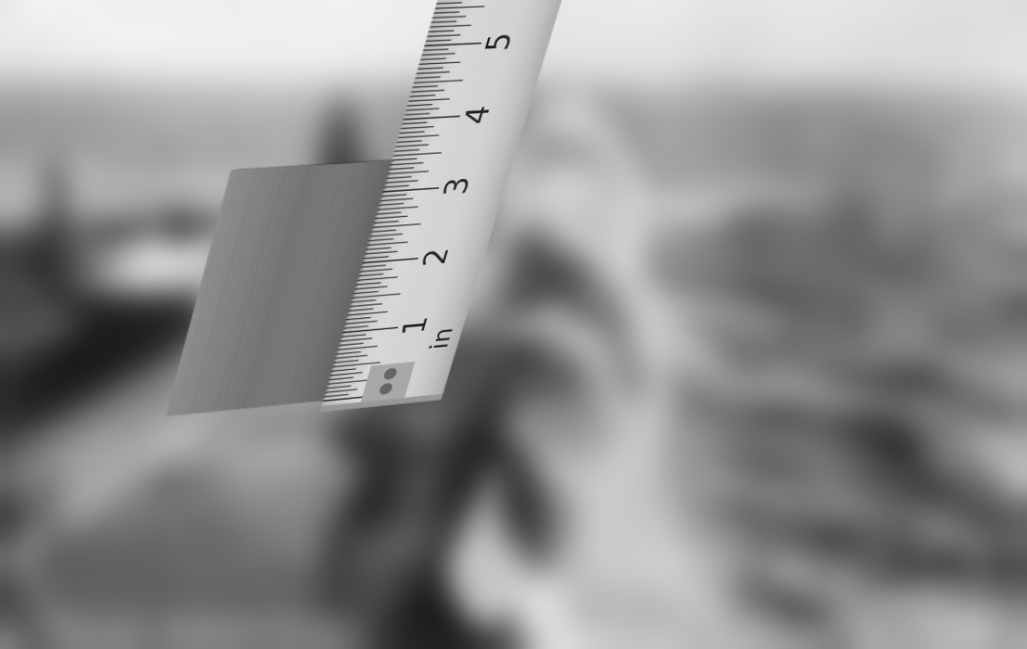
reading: 3.4375in
